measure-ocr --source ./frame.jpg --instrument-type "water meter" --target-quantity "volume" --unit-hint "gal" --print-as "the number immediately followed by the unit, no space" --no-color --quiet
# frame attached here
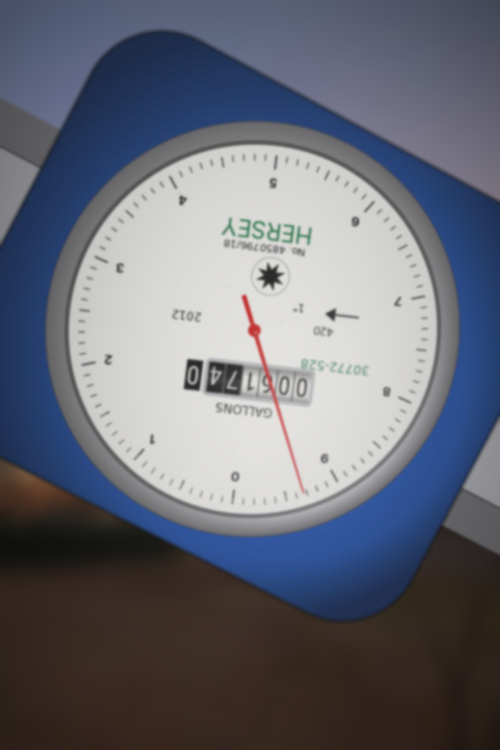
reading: 61739.3gal
